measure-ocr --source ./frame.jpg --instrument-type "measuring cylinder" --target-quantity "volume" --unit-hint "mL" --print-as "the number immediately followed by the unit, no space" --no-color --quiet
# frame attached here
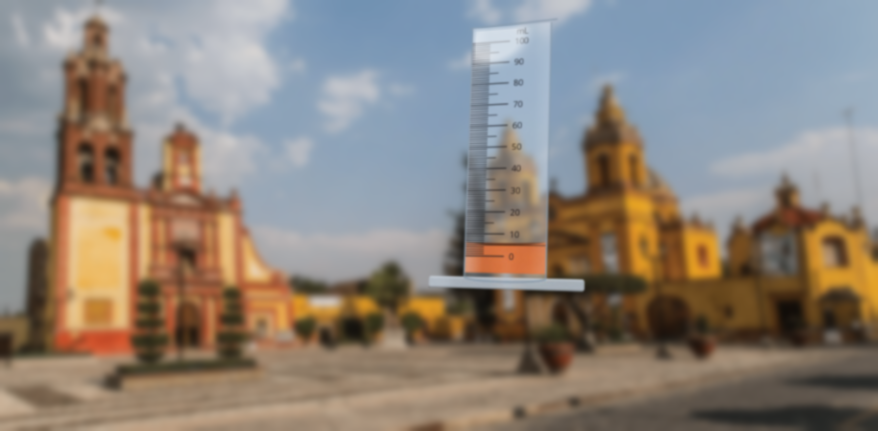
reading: 5mL
